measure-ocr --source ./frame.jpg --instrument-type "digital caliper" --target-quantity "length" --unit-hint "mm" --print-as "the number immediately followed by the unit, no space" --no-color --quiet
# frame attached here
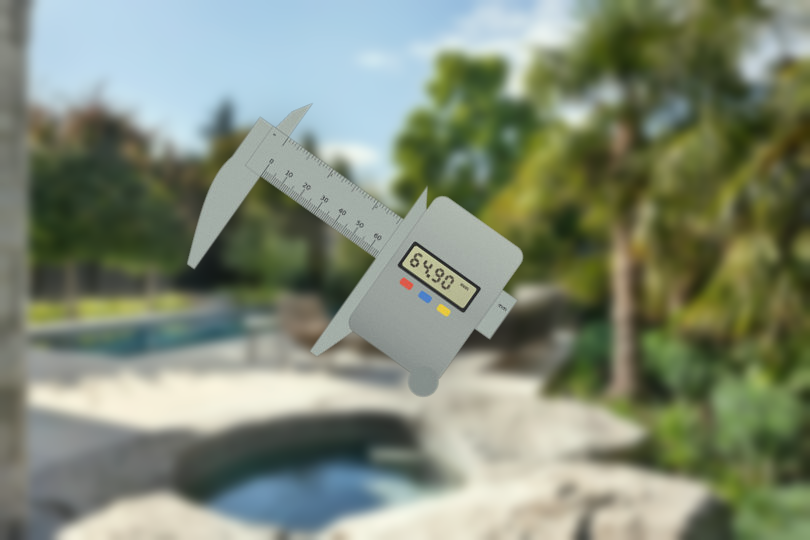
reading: 64.90mm
